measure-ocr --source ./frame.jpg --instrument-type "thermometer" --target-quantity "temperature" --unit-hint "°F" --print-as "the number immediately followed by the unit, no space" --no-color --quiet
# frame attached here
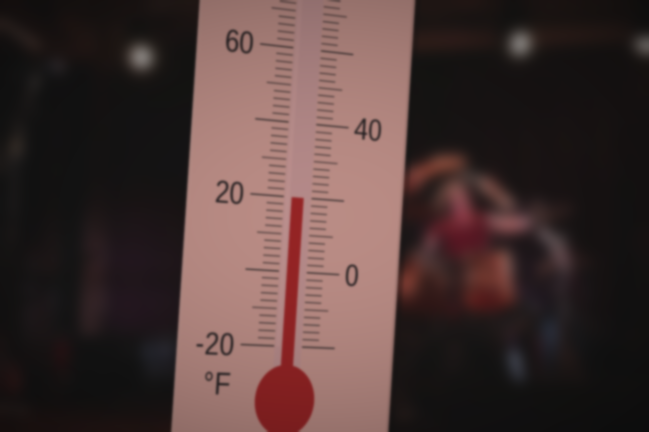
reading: 20°F
